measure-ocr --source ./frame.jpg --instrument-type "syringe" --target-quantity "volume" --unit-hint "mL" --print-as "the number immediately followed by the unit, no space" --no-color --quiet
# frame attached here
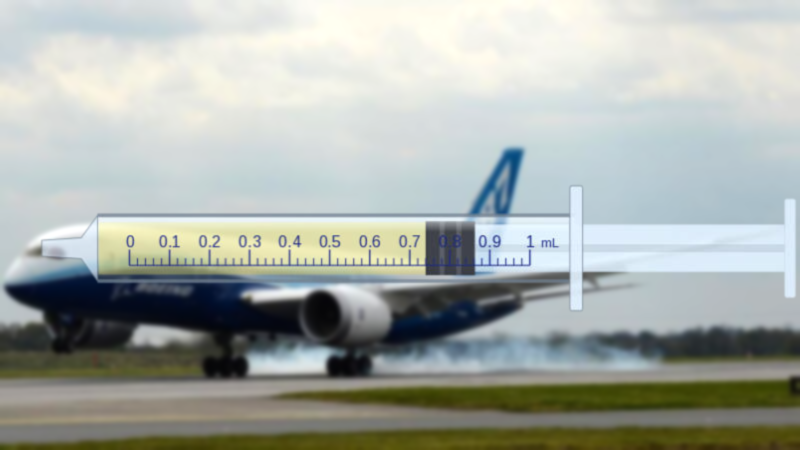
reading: 0.74mL
